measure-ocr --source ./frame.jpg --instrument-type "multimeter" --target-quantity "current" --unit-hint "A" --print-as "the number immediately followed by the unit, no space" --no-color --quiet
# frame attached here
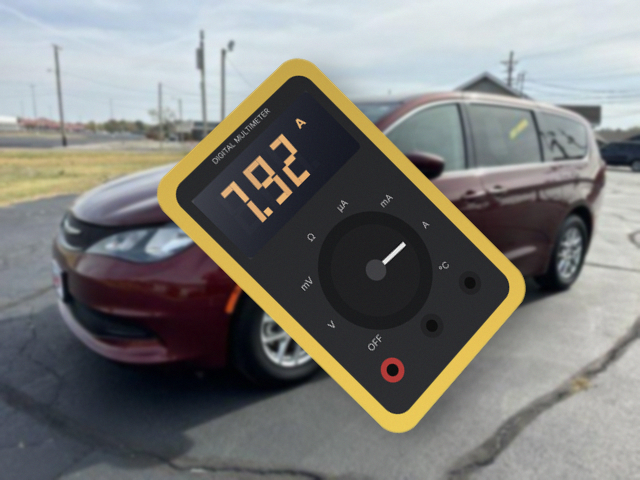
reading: 7.92A
